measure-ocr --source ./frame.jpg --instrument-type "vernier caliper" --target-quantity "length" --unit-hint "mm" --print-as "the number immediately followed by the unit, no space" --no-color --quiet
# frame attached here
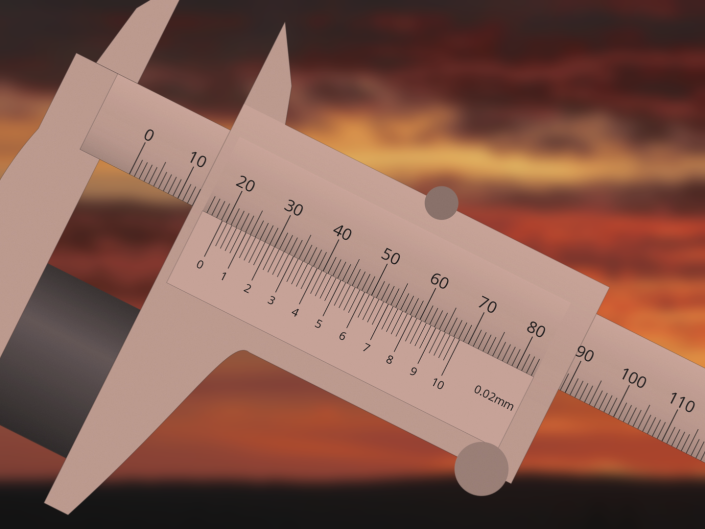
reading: 19.2mm
